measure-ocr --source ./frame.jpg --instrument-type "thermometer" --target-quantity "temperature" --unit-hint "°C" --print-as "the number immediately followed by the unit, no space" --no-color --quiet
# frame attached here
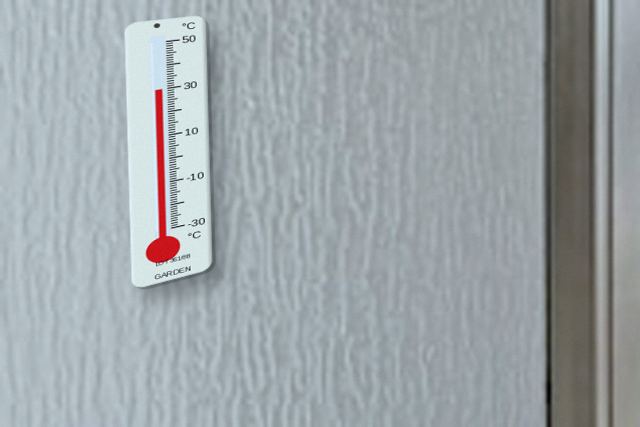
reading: 30°C
